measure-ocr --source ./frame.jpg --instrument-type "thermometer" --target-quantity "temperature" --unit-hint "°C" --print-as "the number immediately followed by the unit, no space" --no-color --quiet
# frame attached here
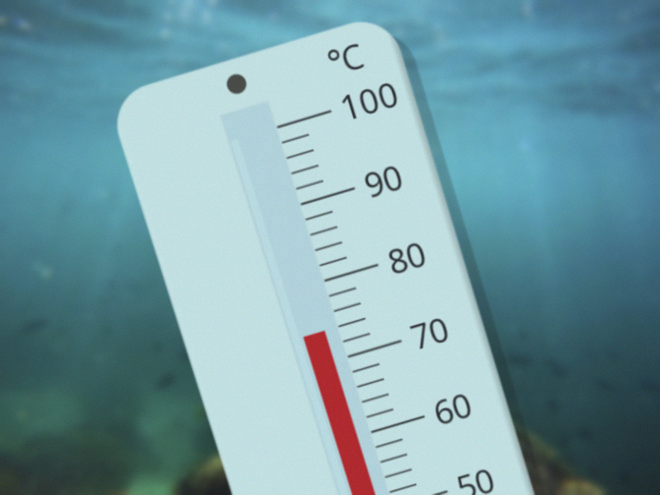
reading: 74°C
